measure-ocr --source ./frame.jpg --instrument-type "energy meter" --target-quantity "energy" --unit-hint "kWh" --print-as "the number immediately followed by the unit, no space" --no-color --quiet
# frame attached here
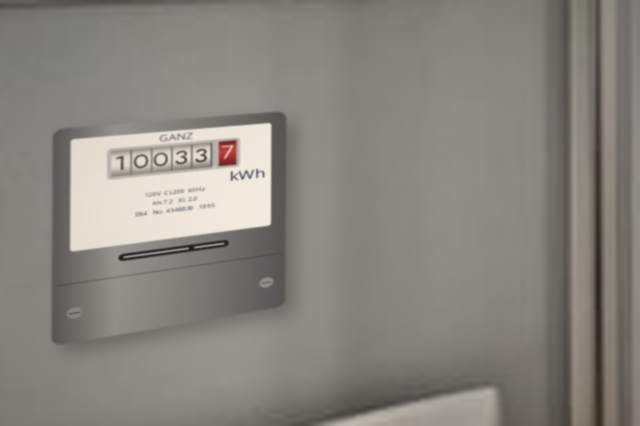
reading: 10033.7kWh
